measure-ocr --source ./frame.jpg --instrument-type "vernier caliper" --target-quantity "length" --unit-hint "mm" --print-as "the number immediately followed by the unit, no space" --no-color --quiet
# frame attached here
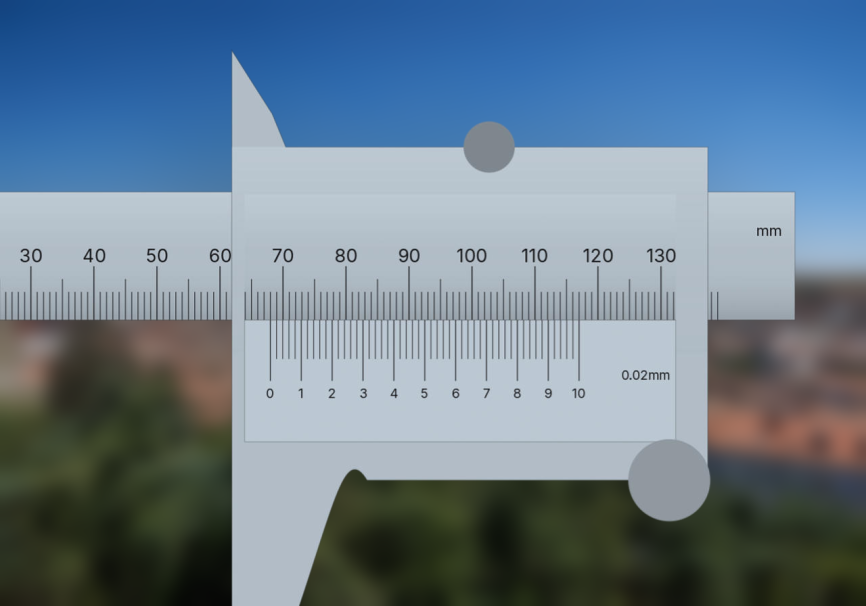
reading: 68.0mm
